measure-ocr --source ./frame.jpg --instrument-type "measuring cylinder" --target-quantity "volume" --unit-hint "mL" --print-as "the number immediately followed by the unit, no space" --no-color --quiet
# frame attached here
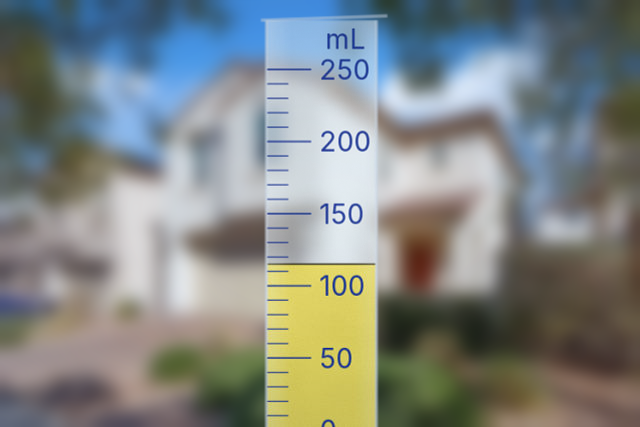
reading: 115mL
